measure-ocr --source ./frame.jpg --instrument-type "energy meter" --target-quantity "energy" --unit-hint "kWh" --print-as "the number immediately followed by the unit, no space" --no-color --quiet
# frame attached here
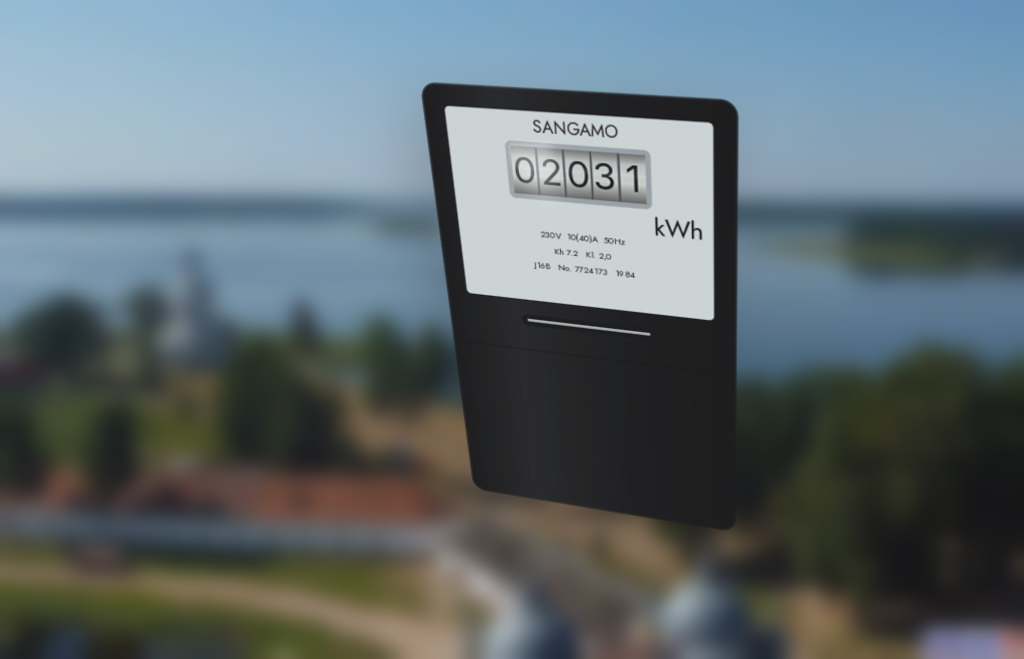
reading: 2031kWh
